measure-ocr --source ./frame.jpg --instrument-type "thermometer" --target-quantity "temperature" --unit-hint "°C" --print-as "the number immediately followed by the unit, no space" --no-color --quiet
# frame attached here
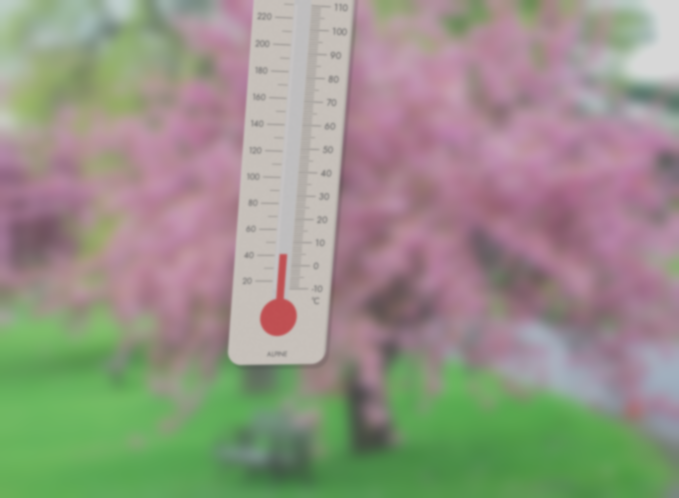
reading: 5°C
